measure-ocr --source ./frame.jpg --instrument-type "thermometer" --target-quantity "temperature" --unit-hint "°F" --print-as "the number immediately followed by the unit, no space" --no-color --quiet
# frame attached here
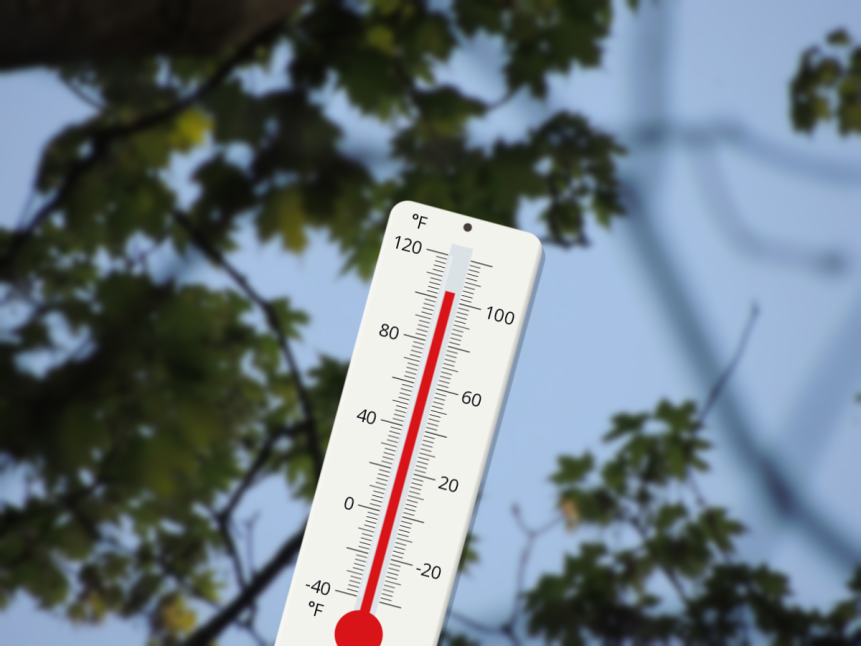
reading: 104°F
